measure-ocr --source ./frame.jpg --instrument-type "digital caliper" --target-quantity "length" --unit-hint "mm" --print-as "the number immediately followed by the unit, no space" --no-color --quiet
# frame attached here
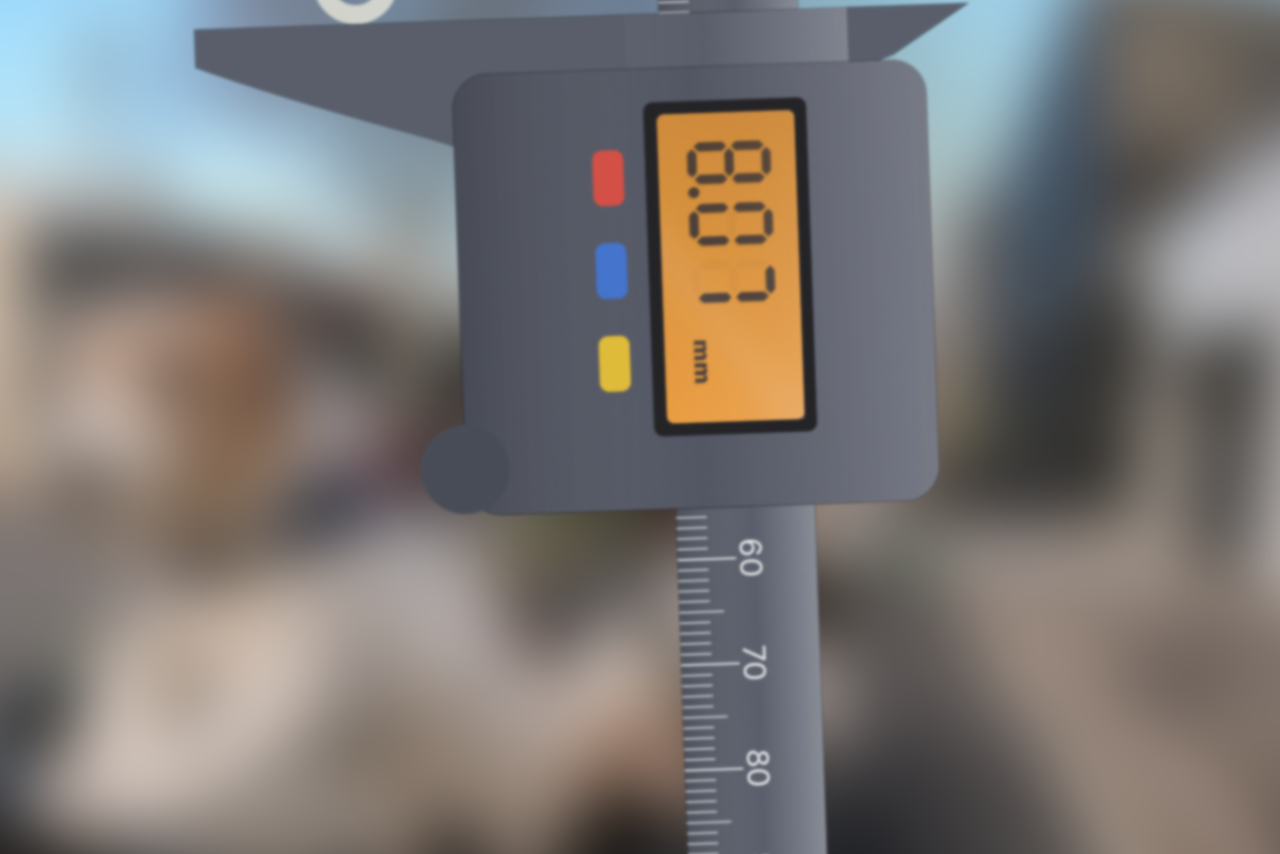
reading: 8.07mm
